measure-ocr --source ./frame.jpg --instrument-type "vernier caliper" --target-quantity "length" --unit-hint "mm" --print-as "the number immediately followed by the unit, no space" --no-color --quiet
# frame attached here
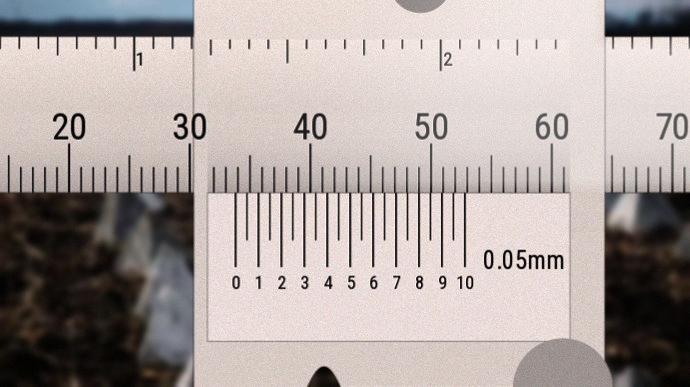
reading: 33.8mm
